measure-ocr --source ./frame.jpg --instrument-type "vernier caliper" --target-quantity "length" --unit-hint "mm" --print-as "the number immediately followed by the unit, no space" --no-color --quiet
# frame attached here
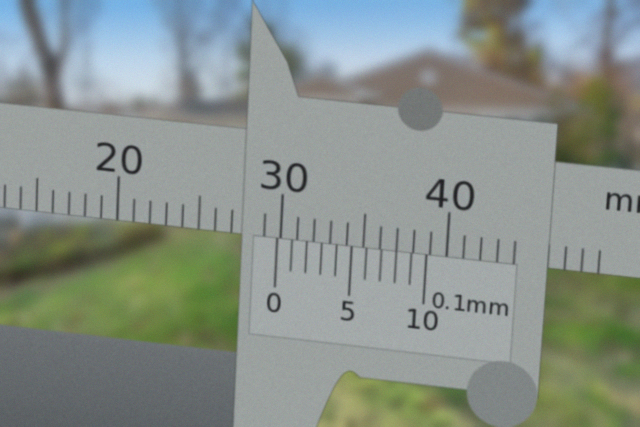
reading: 29.8mm
